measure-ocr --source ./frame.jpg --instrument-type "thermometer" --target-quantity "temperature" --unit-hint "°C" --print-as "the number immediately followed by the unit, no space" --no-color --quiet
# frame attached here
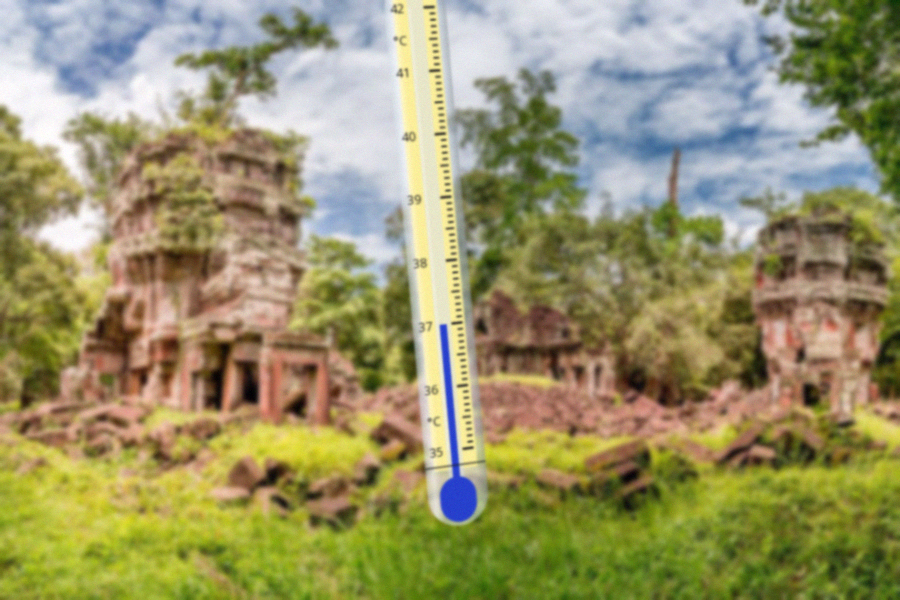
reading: 37°C
